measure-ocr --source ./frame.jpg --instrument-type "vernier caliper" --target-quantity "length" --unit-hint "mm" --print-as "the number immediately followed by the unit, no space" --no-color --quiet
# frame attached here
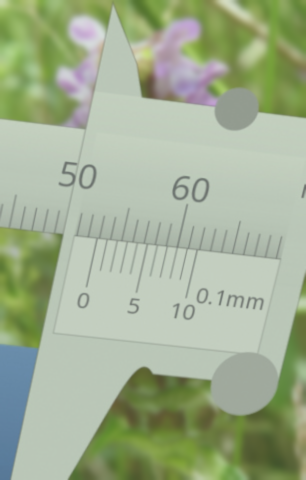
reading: 52.8mm
